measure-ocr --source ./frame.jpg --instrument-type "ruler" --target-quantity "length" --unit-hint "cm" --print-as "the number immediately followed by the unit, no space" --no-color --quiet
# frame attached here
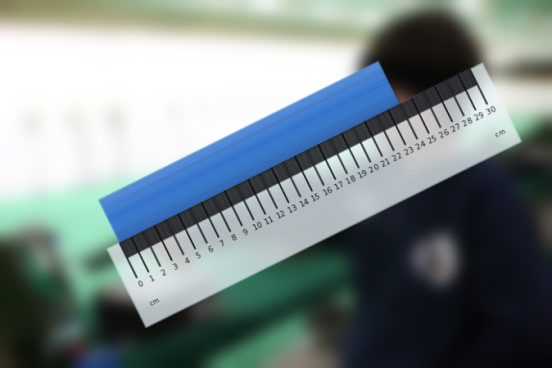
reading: 24cm
